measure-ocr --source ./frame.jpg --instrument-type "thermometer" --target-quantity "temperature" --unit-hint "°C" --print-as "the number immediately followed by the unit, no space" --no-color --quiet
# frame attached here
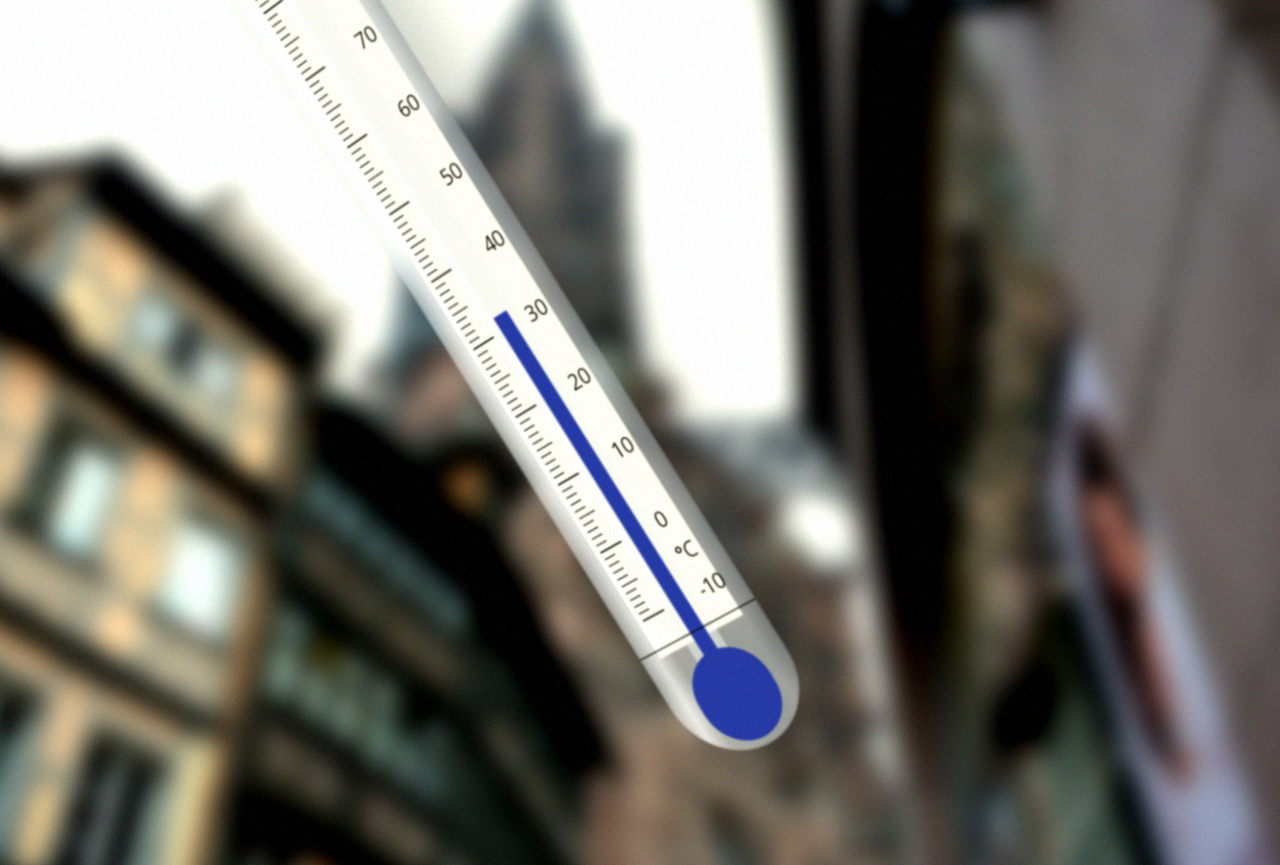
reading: 32°C
